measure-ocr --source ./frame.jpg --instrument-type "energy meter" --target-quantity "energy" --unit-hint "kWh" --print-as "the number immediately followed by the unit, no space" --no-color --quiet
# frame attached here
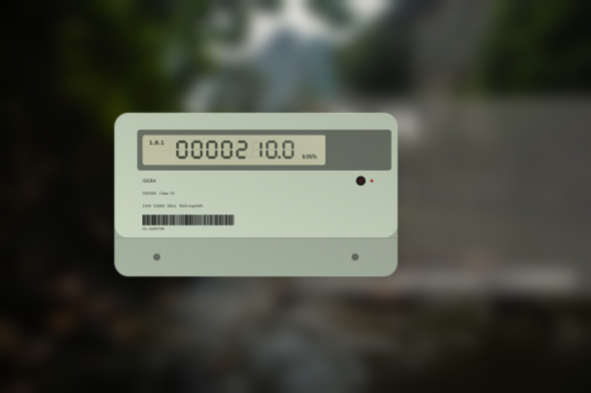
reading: 210.0kWh
